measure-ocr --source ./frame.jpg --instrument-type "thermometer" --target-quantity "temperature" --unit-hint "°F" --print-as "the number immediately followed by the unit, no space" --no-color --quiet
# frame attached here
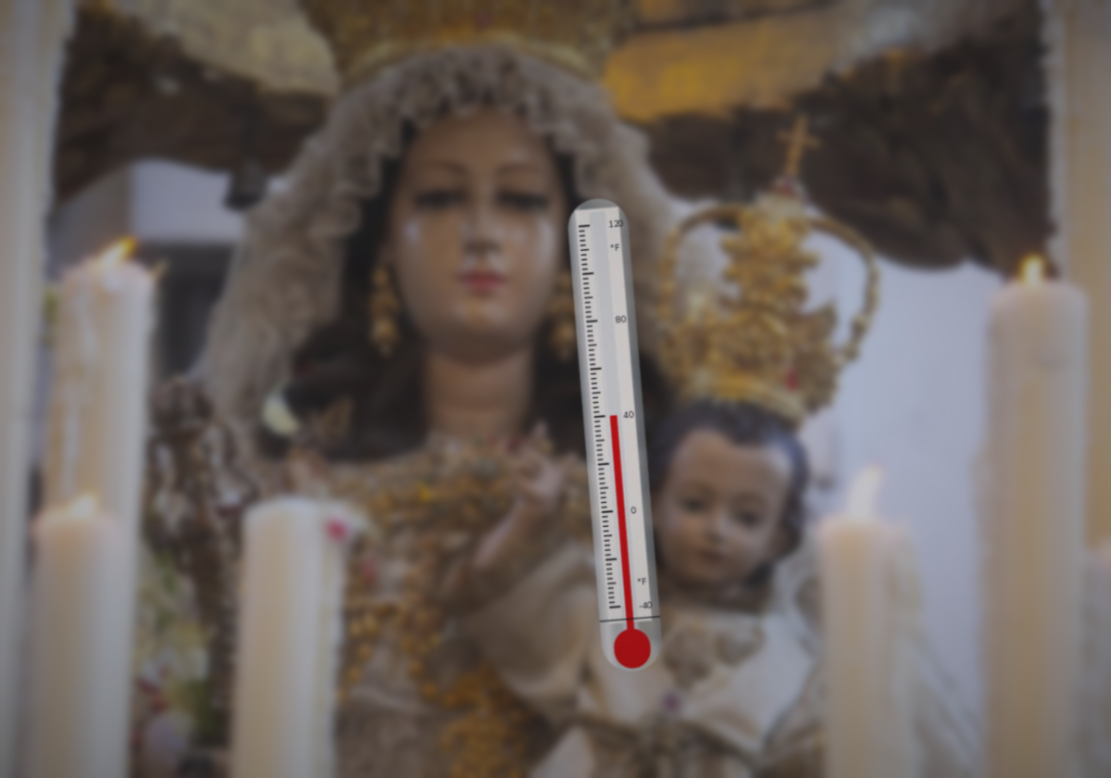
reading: 40°F
